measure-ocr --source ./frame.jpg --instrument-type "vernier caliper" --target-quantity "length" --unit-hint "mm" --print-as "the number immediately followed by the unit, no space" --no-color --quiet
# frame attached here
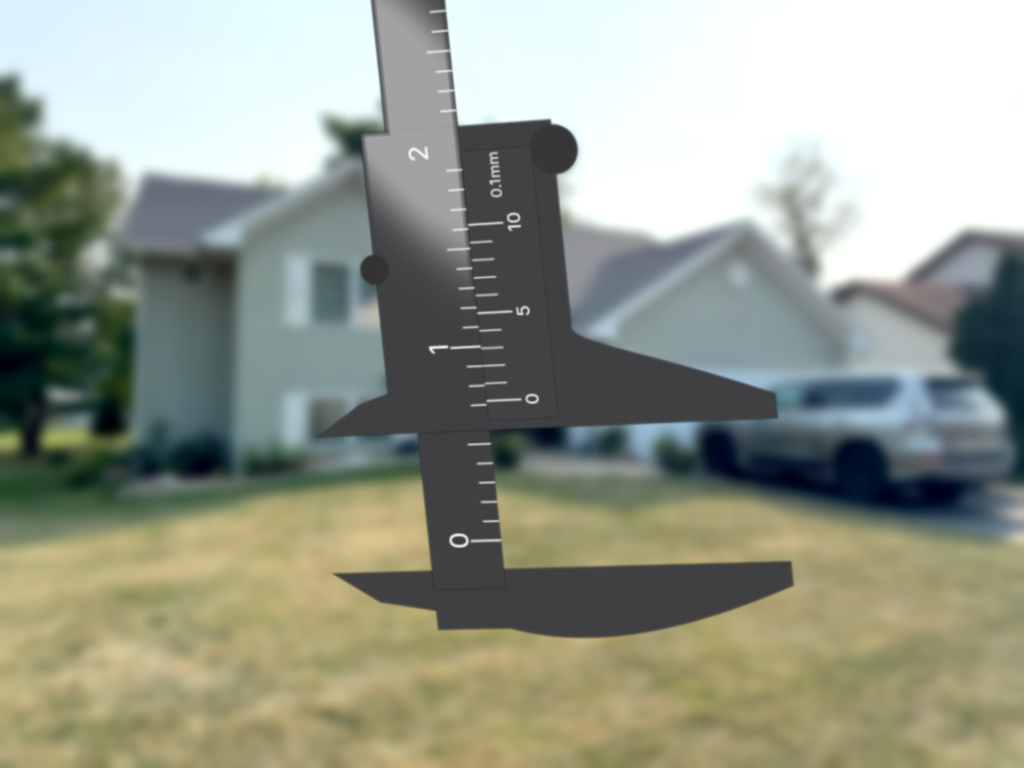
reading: 7.2mm
